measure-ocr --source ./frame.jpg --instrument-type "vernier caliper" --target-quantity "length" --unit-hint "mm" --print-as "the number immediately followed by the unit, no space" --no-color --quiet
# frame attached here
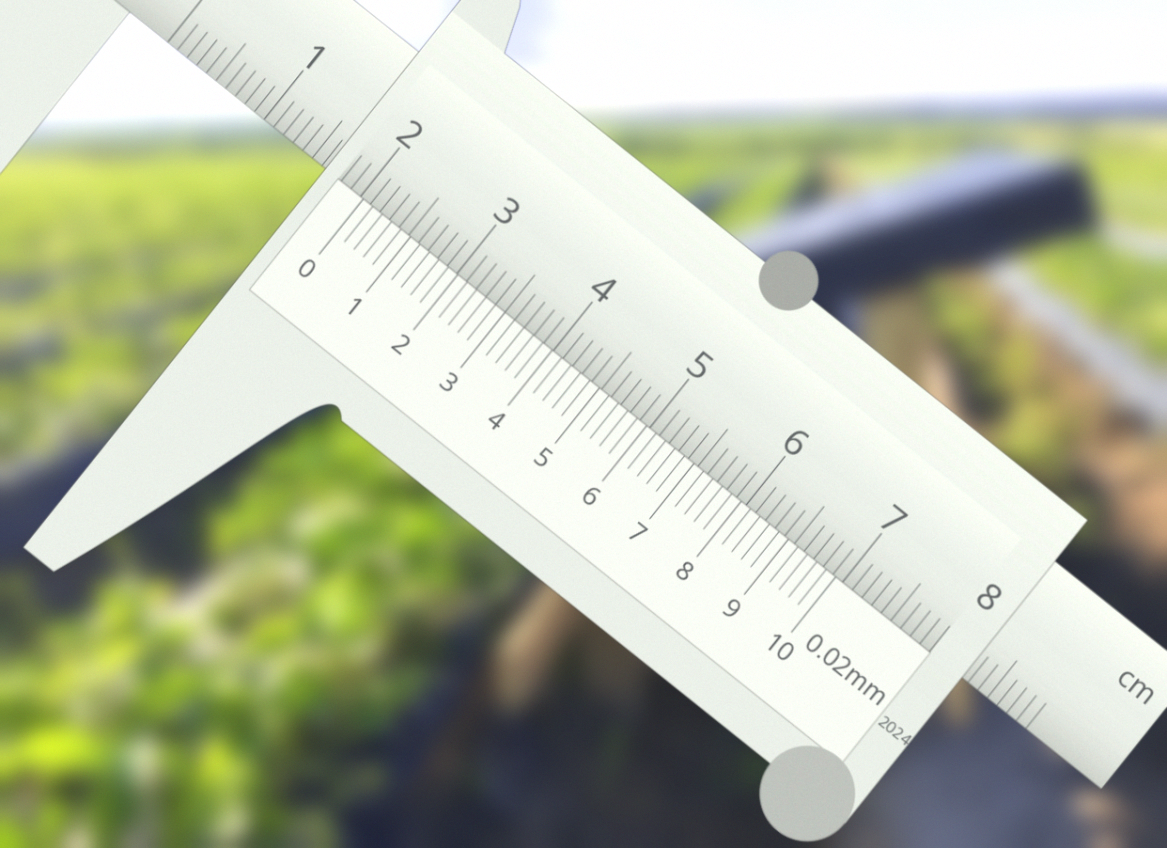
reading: 20.3mm
